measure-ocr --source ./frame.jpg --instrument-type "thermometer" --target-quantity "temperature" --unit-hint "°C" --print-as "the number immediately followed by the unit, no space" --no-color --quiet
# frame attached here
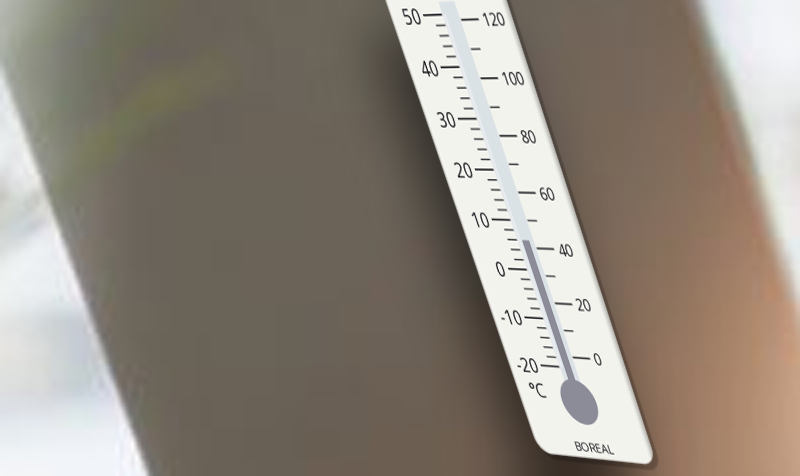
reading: 6°C
